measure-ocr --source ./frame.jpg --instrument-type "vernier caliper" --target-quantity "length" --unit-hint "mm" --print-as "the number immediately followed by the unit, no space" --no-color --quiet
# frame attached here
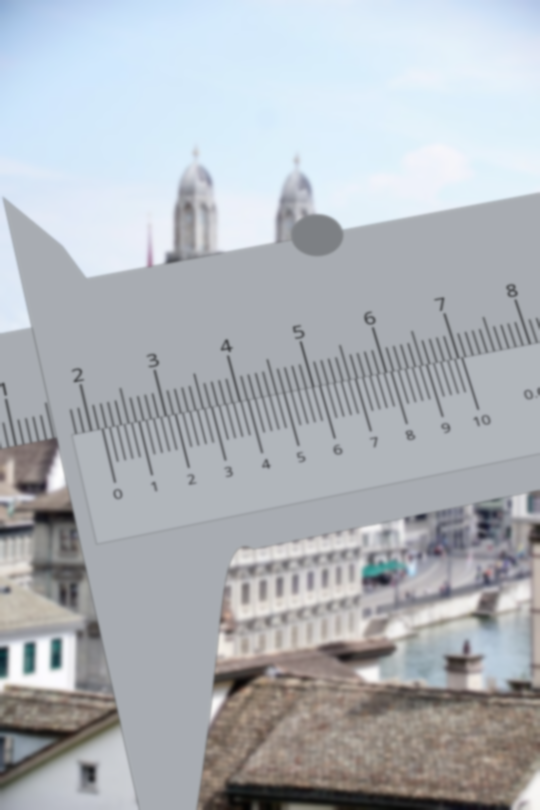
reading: 21.5mm
